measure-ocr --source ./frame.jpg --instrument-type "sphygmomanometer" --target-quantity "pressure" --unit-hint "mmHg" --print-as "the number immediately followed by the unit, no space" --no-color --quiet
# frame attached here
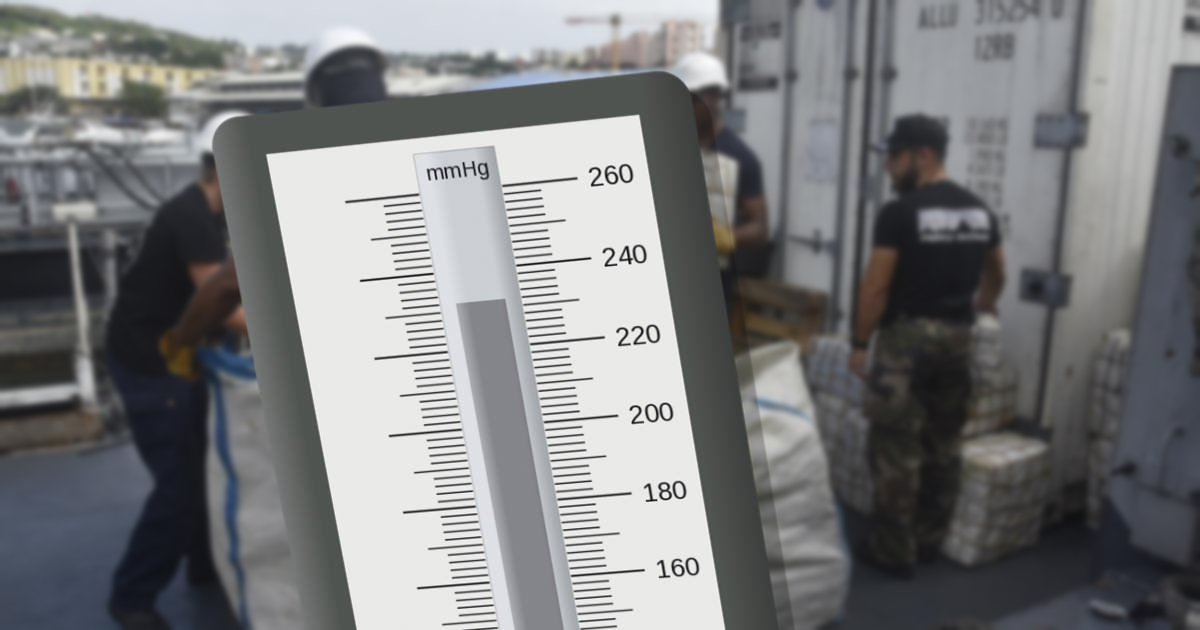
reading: 232mmHg
